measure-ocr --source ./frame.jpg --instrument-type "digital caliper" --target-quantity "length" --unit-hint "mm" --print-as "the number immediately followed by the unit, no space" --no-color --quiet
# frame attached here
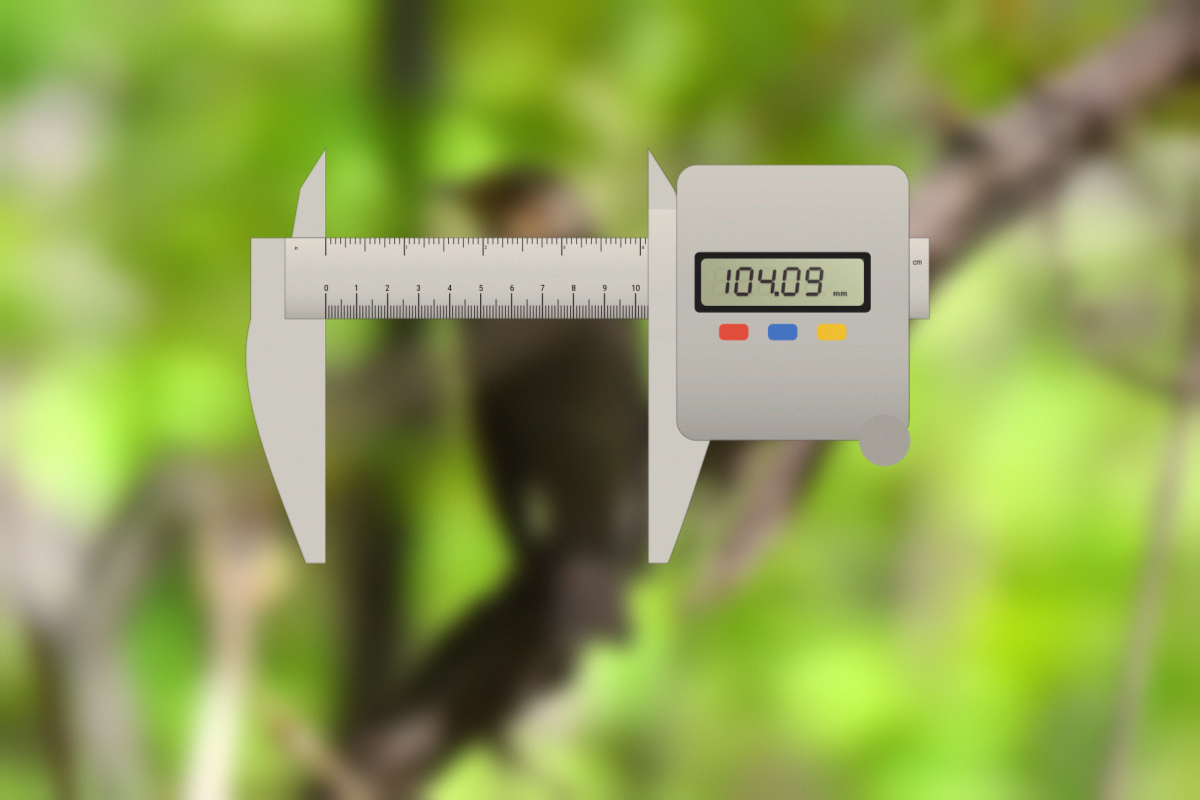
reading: 104.09mm
